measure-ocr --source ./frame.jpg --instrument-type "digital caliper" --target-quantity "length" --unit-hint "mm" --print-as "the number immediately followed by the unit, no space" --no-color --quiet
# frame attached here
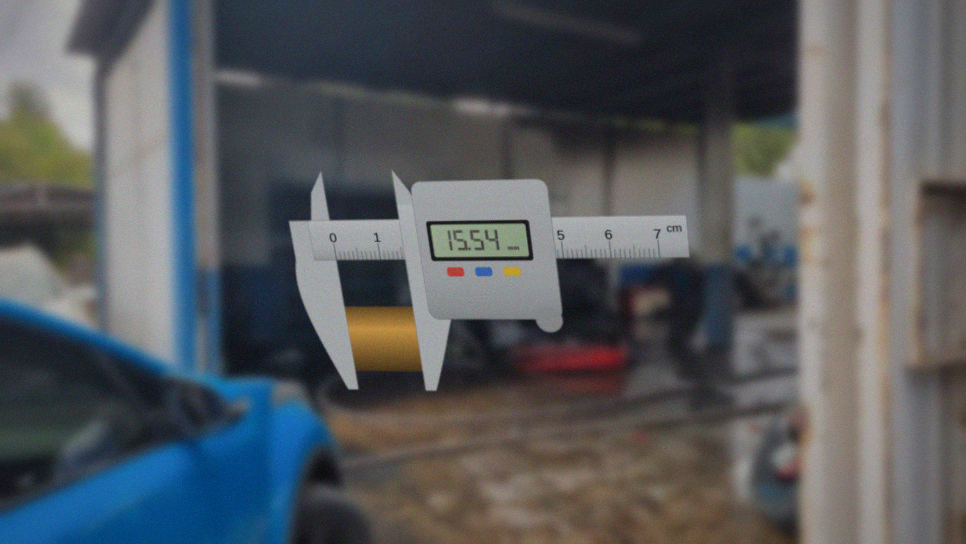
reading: 15.54mm
